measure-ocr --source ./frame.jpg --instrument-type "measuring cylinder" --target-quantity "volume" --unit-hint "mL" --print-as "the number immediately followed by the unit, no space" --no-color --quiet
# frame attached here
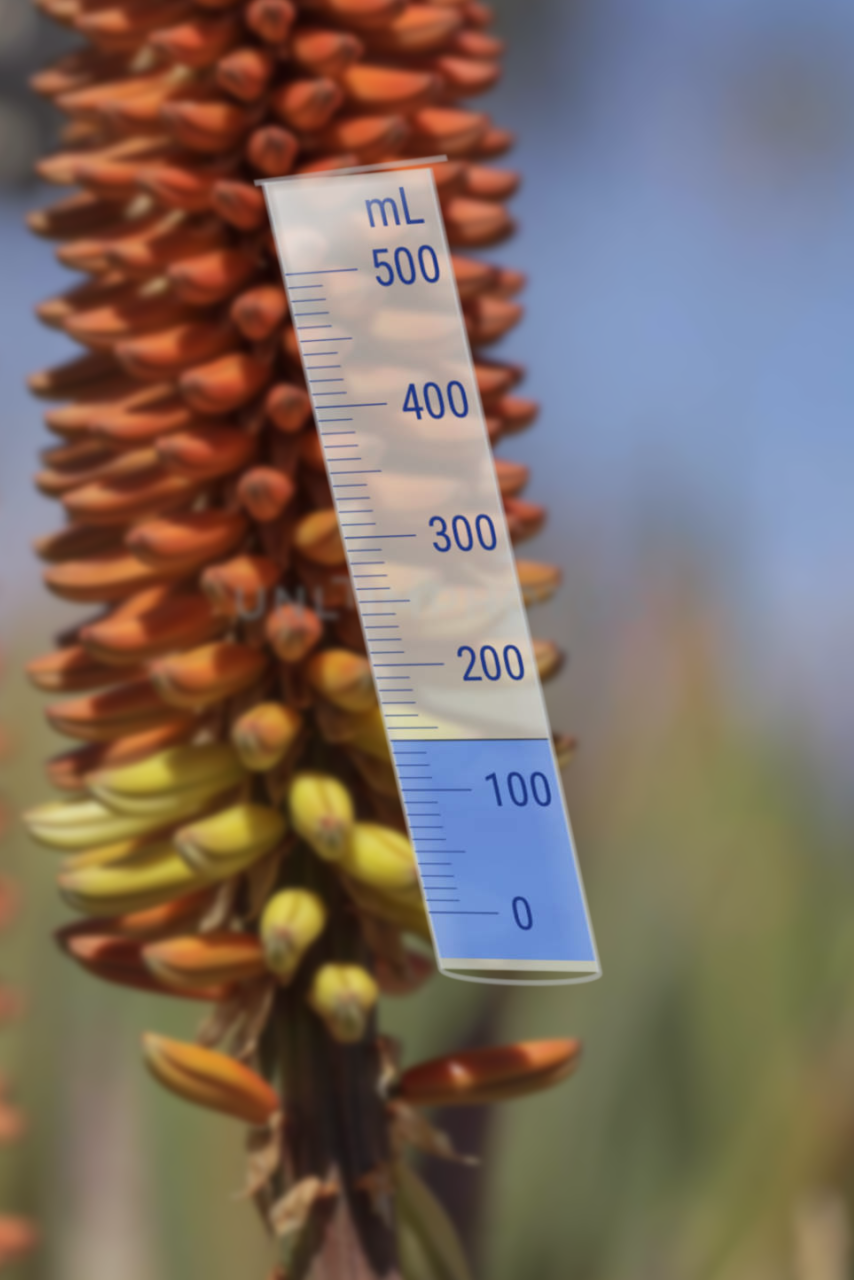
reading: 140mL
